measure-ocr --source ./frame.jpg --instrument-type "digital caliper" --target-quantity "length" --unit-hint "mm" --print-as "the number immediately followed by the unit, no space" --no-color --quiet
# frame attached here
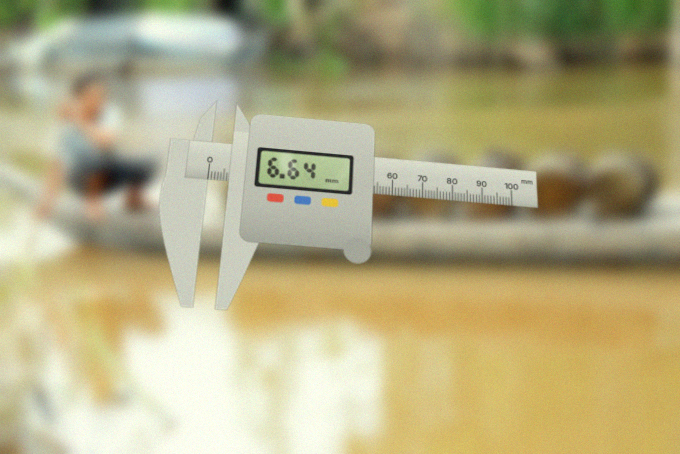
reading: 6.64mm
